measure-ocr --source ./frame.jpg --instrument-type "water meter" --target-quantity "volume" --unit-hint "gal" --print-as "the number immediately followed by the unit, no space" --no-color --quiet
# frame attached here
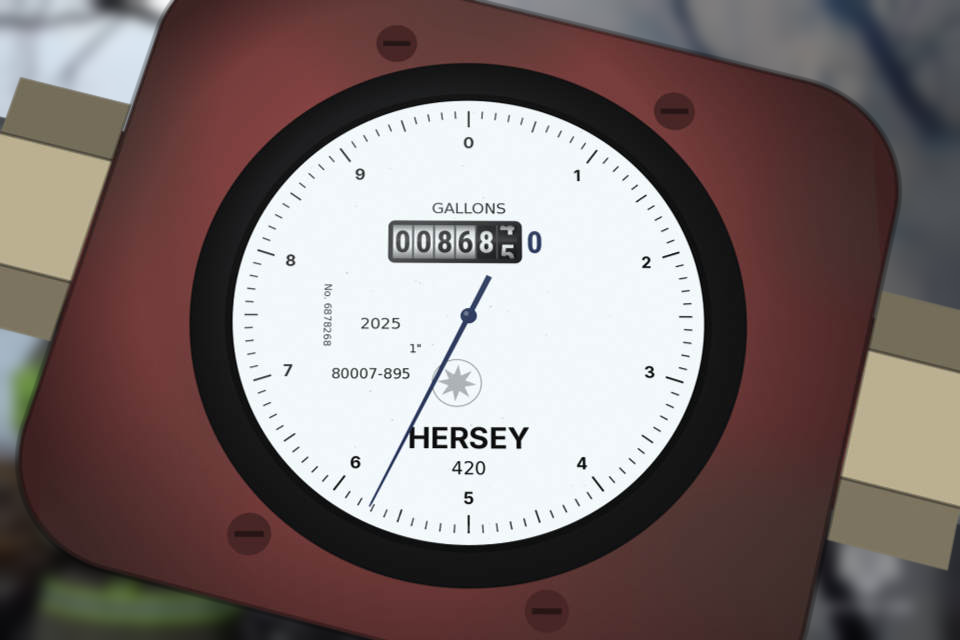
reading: 86845.7gal
